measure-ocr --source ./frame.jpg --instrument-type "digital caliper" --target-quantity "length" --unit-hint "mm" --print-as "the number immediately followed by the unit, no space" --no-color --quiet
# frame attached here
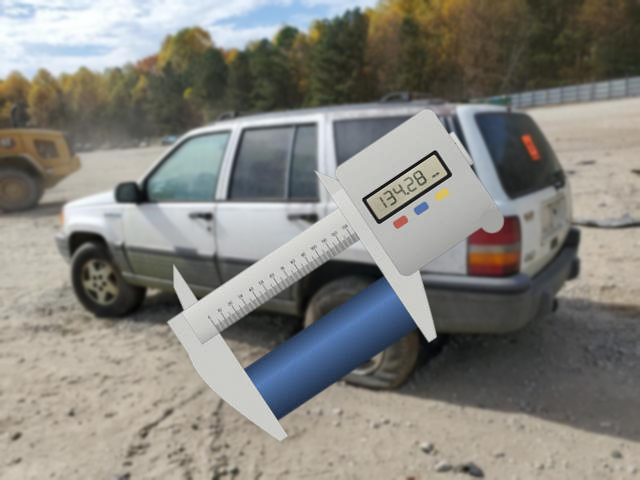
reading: 134.28mm
